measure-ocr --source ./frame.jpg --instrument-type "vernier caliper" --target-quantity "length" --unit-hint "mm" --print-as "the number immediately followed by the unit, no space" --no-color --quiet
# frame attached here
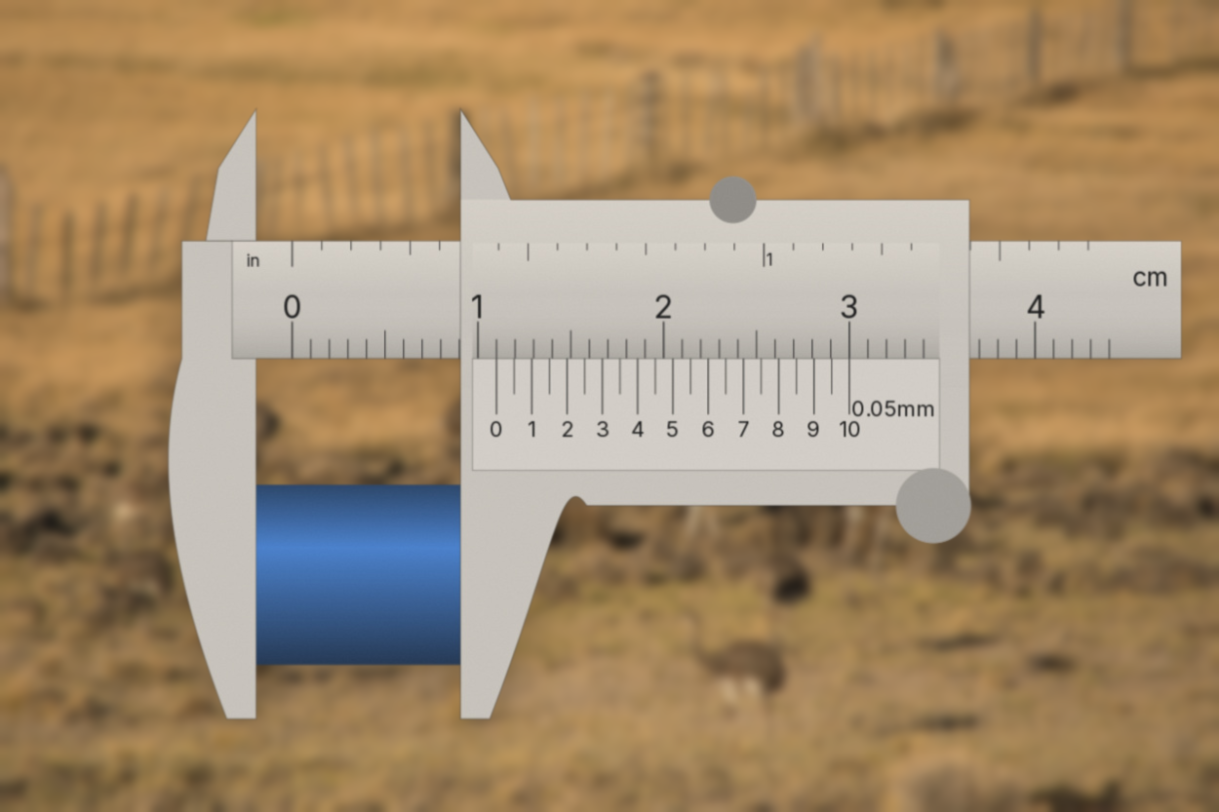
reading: 11.0mm
